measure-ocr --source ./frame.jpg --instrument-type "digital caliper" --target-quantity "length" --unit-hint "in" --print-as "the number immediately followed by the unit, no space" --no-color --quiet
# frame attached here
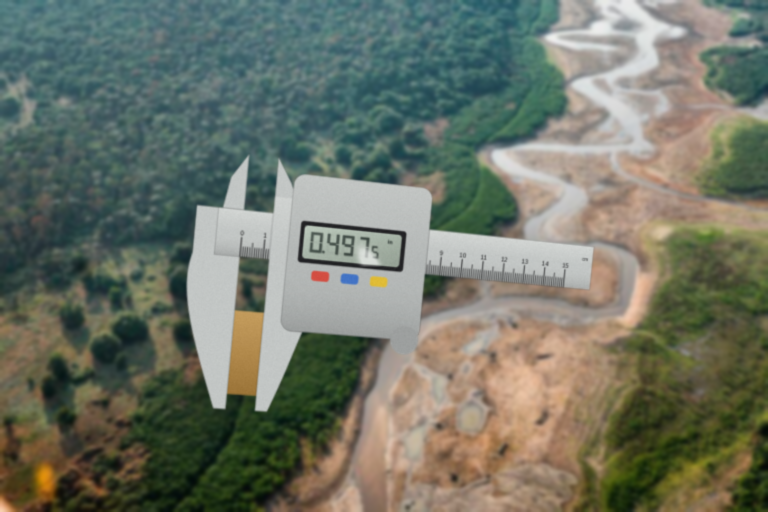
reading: 0.4975in
